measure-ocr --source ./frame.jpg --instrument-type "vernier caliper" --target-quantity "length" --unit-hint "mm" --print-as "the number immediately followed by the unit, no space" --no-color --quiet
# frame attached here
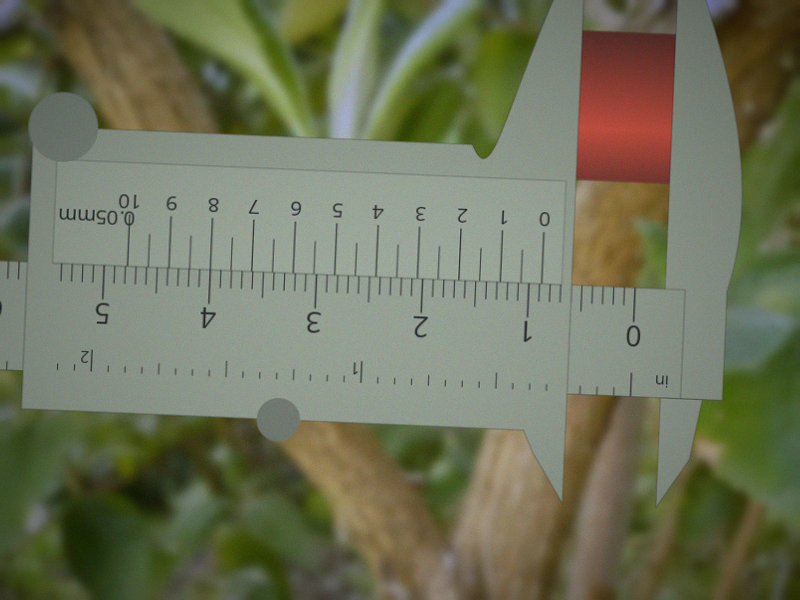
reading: 8.8mm
